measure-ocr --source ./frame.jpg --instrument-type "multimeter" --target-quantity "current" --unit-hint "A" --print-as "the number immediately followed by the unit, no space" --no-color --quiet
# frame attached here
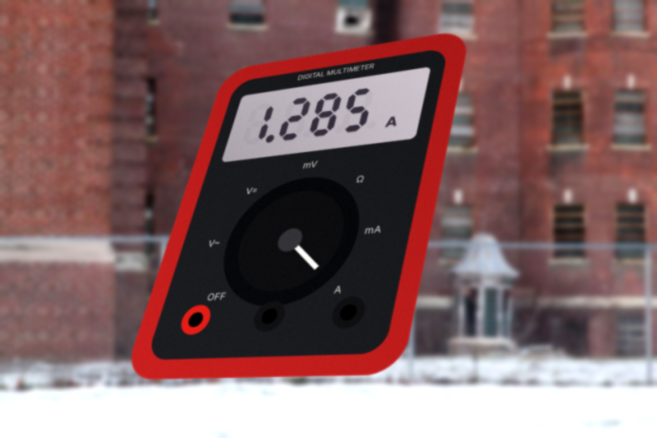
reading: 1.285A
